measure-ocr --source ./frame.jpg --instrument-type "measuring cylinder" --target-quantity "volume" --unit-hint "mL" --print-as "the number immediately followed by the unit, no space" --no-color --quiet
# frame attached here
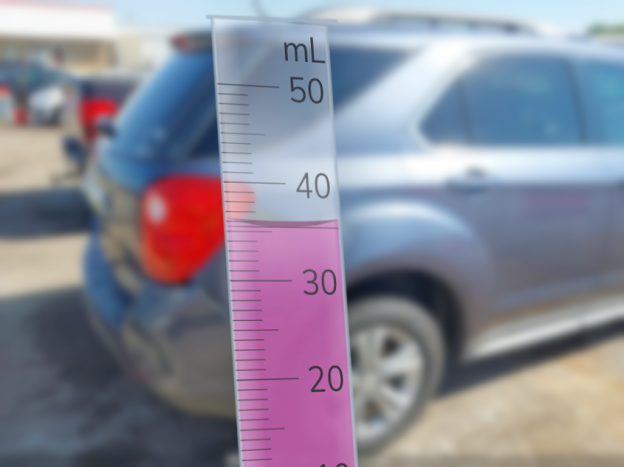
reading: 35.5mL
